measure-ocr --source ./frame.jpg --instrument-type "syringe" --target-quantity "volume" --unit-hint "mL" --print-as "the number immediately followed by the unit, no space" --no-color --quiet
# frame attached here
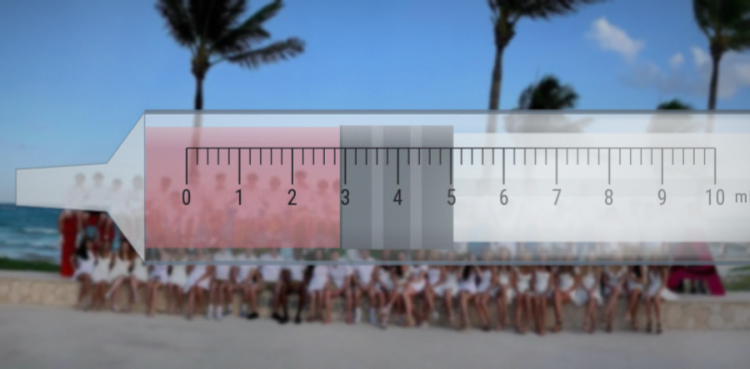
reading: 2.9mL
